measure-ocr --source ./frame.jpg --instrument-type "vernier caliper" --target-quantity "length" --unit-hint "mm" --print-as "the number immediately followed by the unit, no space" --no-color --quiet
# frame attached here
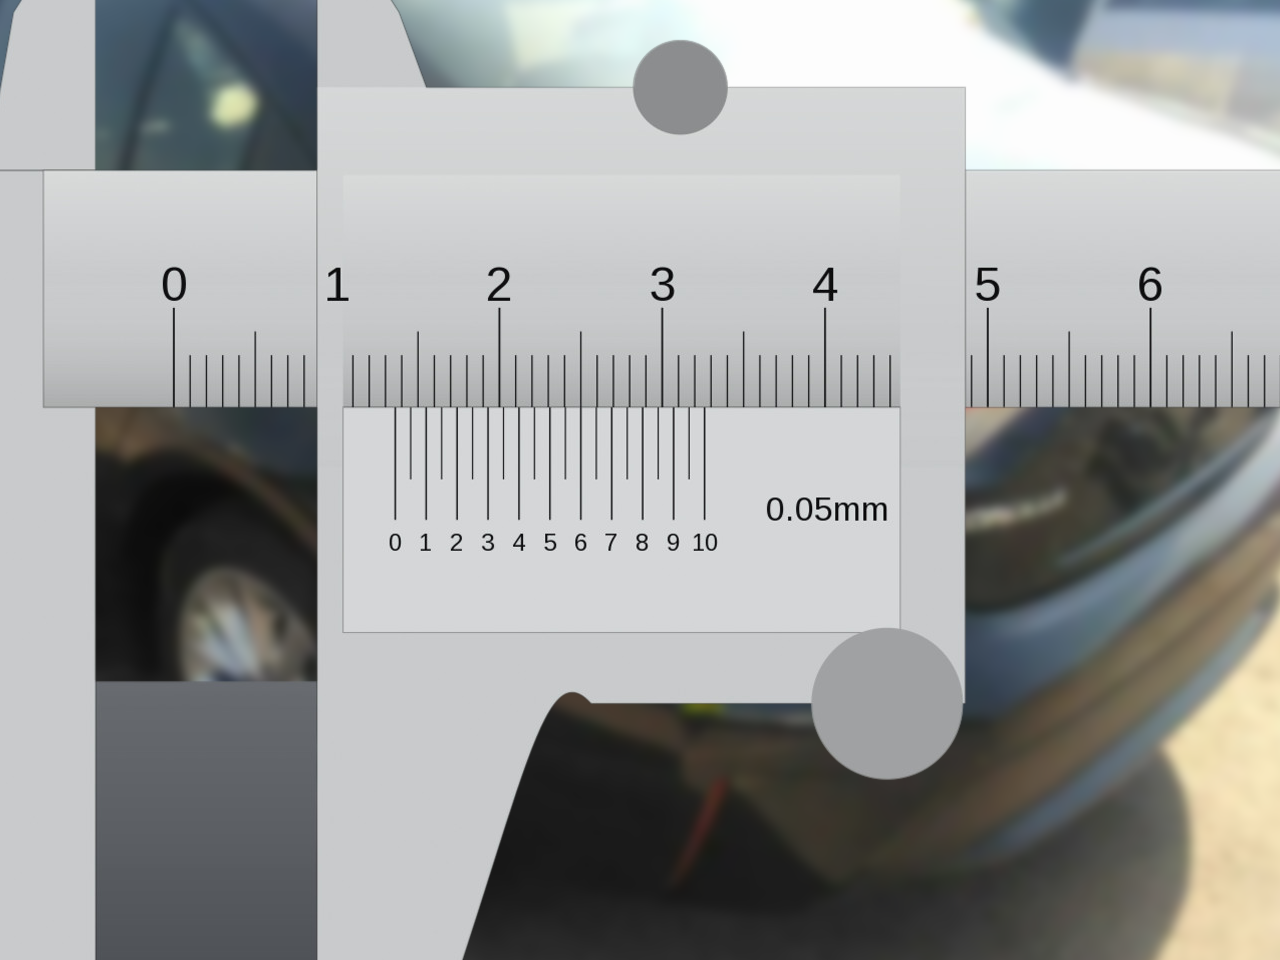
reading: 13.6mm
